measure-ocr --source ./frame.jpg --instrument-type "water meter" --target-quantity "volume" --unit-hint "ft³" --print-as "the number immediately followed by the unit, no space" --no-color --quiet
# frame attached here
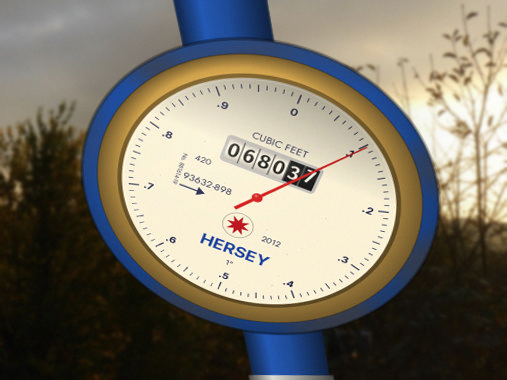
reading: 68037.10ft³
